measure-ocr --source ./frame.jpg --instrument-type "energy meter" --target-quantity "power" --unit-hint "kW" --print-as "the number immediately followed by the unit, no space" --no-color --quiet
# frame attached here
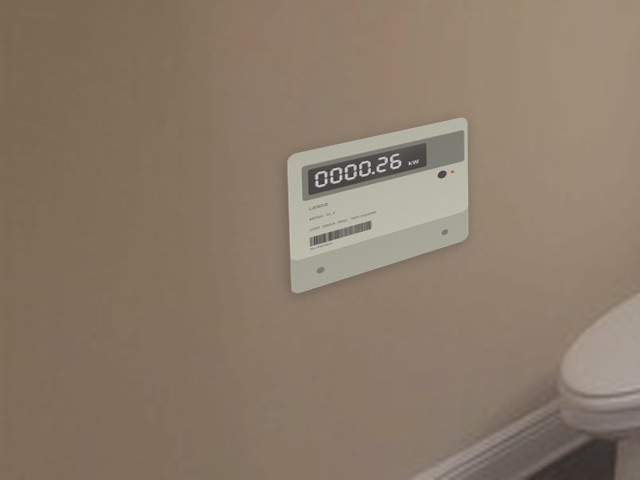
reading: 0.26kW
